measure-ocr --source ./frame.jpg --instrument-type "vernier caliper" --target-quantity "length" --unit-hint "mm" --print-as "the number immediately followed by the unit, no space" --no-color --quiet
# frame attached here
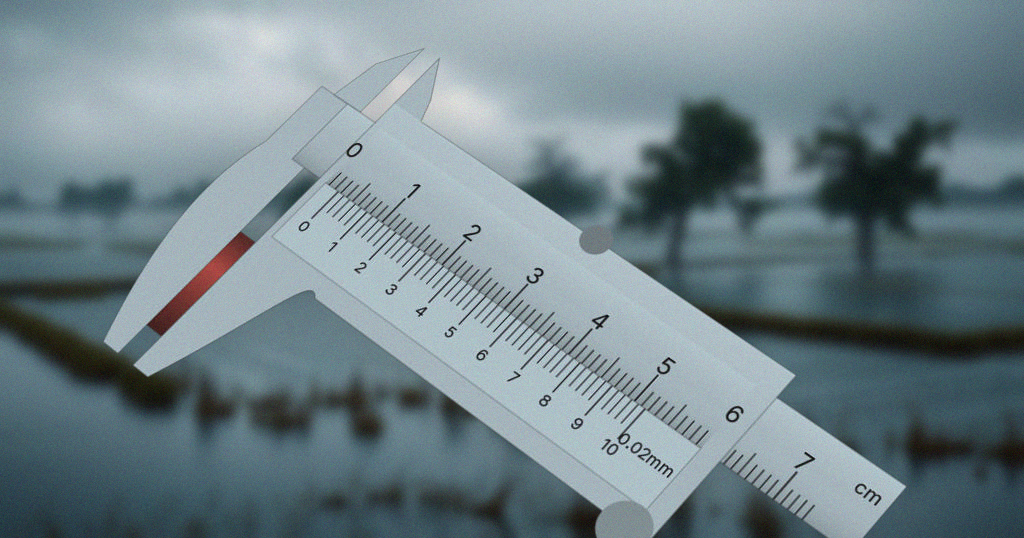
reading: 2.6mm
